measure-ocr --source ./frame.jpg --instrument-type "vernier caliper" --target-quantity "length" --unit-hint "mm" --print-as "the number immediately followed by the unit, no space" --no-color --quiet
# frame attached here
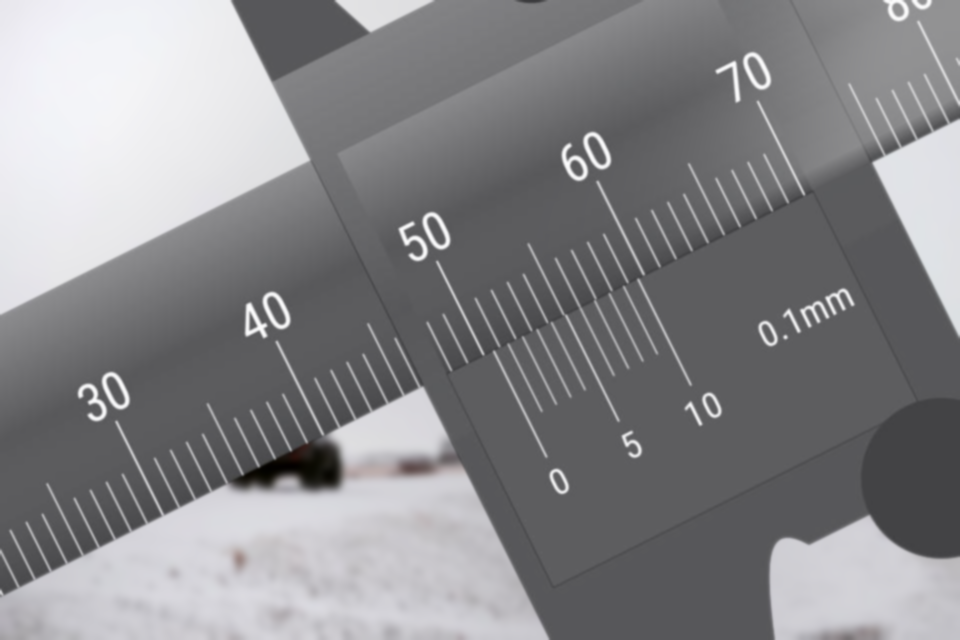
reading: 50.6mm
